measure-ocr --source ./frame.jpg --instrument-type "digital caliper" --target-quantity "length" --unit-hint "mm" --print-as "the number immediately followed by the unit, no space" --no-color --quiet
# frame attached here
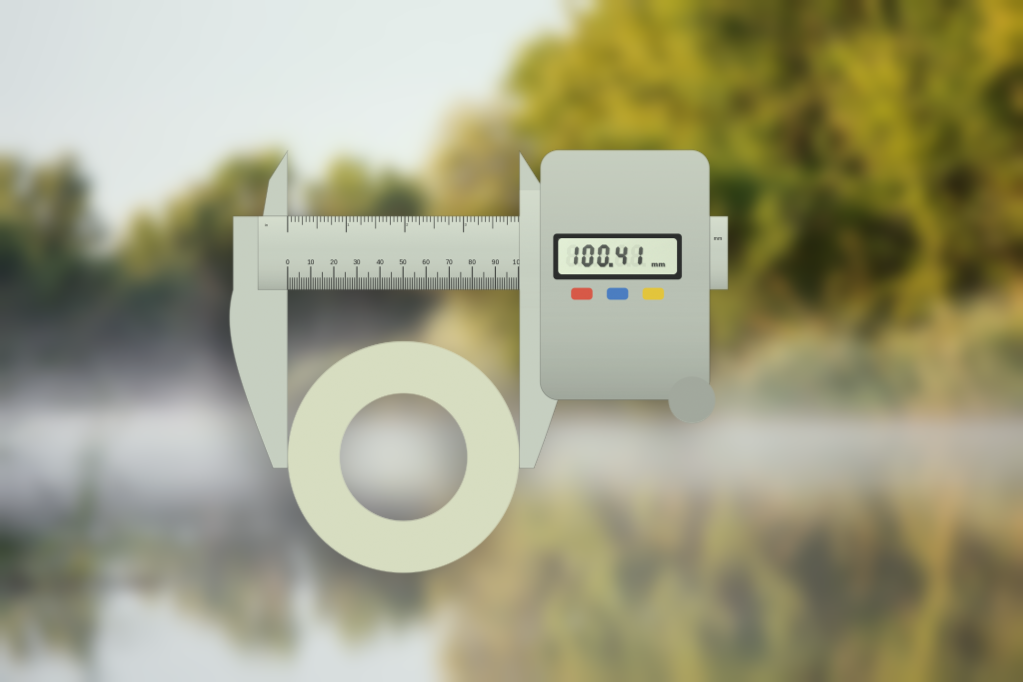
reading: 100.41mm
